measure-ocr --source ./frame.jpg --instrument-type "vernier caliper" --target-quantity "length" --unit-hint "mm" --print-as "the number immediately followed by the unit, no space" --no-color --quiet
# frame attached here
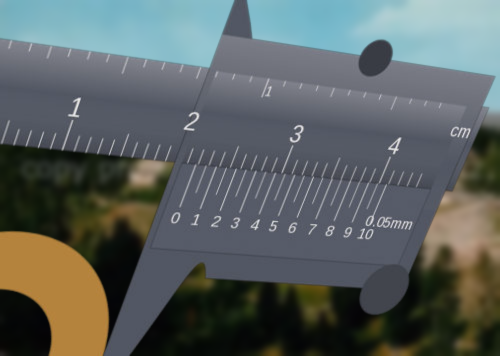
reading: 21.8mm
